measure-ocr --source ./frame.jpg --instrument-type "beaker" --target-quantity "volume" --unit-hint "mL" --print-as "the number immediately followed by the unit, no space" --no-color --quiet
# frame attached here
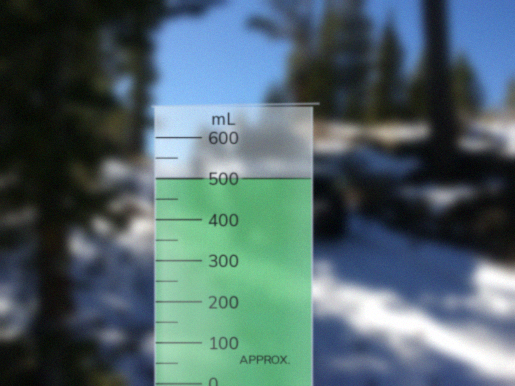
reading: 500mL
